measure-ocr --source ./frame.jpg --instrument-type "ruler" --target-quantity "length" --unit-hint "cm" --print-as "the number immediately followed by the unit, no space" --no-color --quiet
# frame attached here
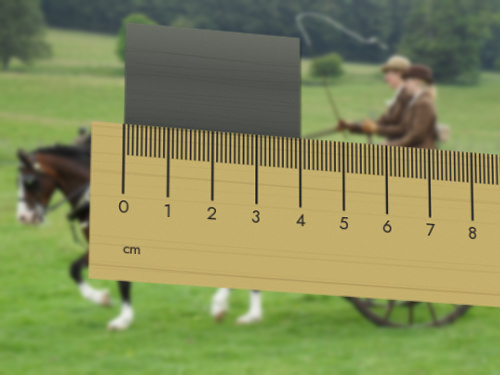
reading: 4cm
